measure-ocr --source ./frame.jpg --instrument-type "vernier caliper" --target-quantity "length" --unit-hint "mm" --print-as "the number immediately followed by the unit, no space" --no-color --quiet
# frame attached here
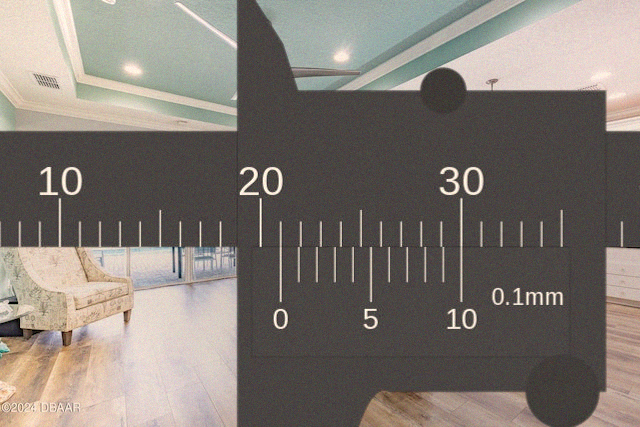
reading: 21.0mm
